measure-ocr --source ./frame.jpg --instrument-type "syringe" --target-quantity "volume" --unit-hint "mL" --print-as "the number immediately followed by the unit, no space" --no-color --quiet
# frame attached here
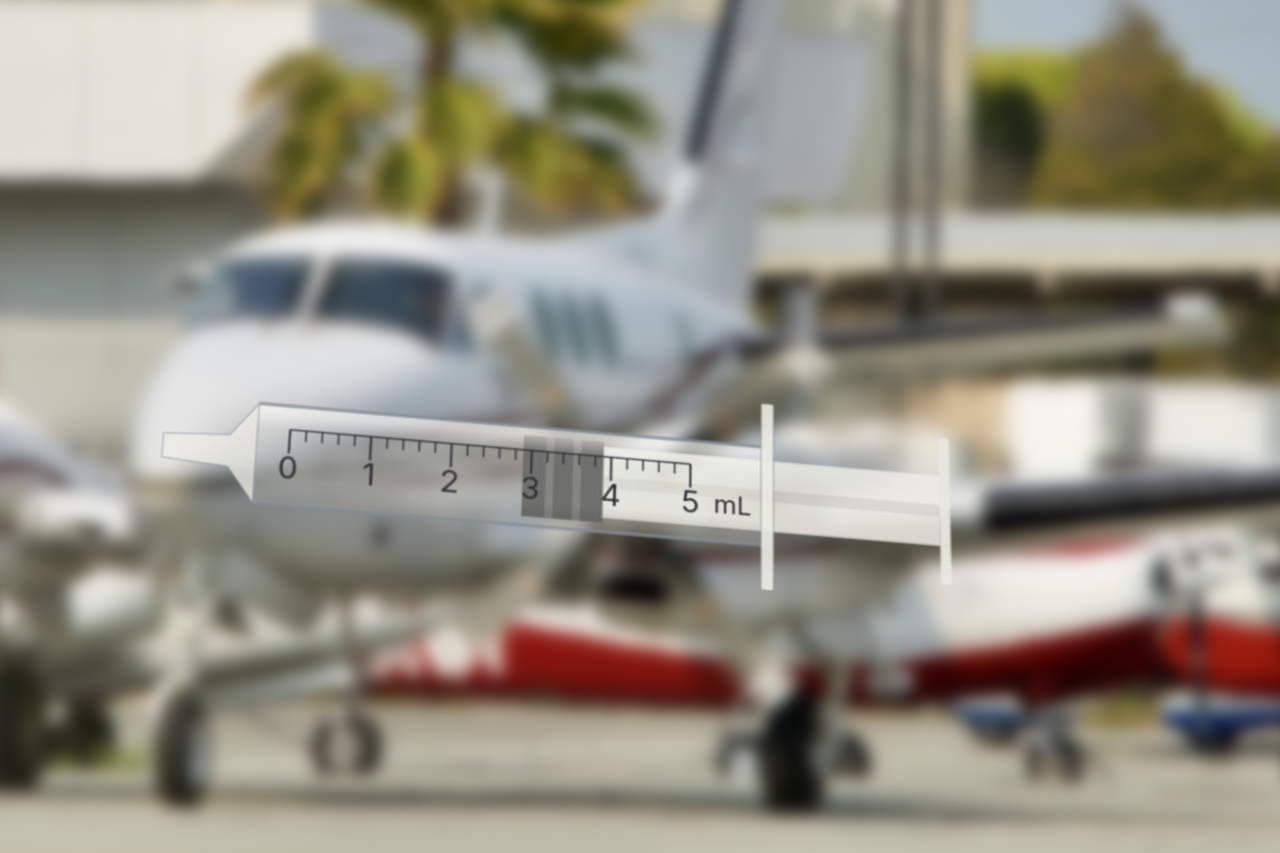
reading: 2.9mL
